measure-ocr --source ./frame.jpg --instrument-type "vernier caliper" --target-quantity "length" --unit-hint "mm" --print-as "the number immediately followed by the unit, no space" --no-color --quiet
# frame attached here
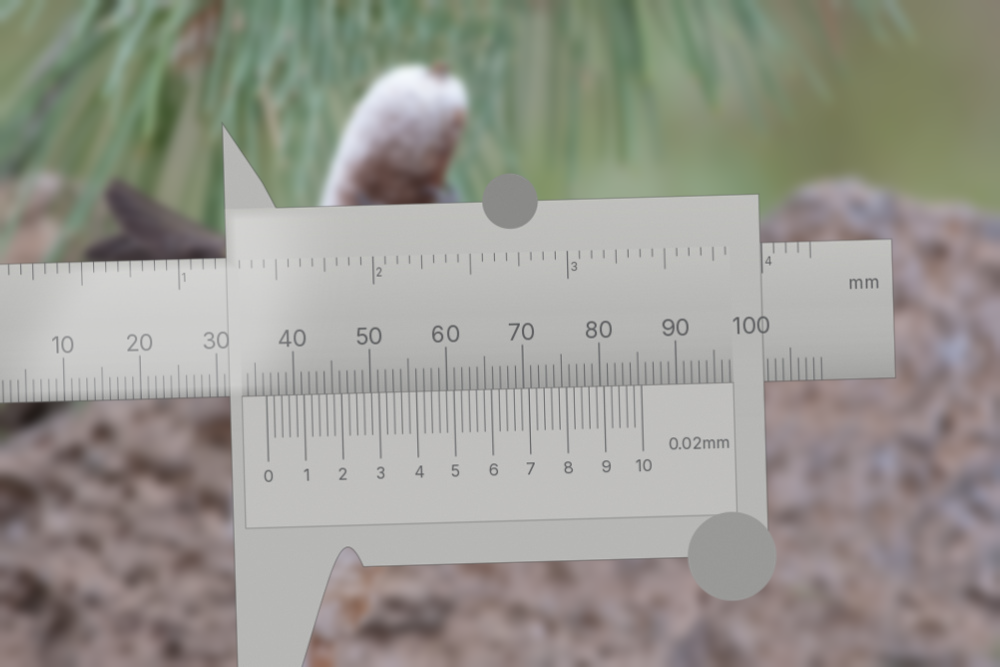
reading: 36.4mm
